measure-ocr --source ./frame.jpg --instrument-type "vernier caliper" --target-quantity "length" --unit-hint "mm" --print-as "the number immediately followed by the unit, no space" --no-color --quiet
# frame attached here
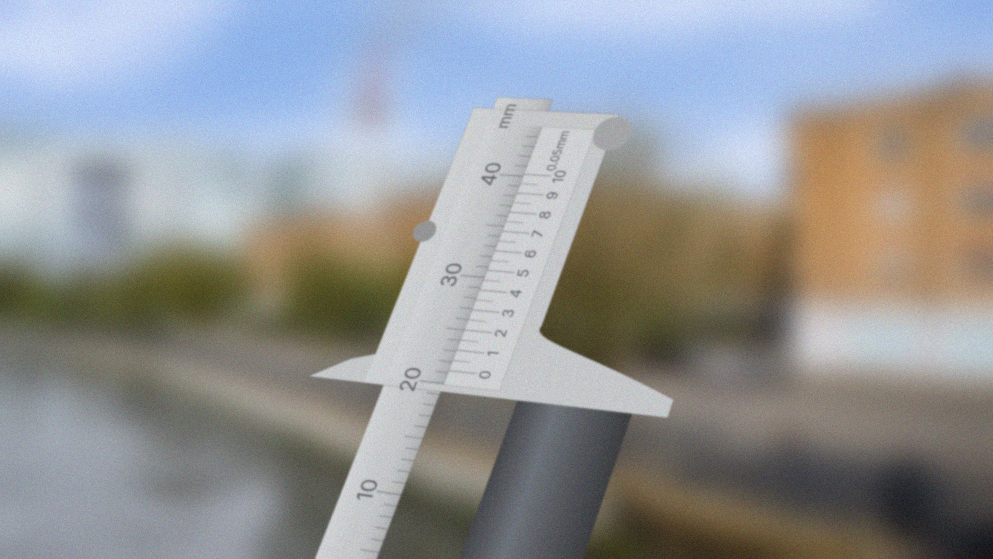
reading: 21.2mm
